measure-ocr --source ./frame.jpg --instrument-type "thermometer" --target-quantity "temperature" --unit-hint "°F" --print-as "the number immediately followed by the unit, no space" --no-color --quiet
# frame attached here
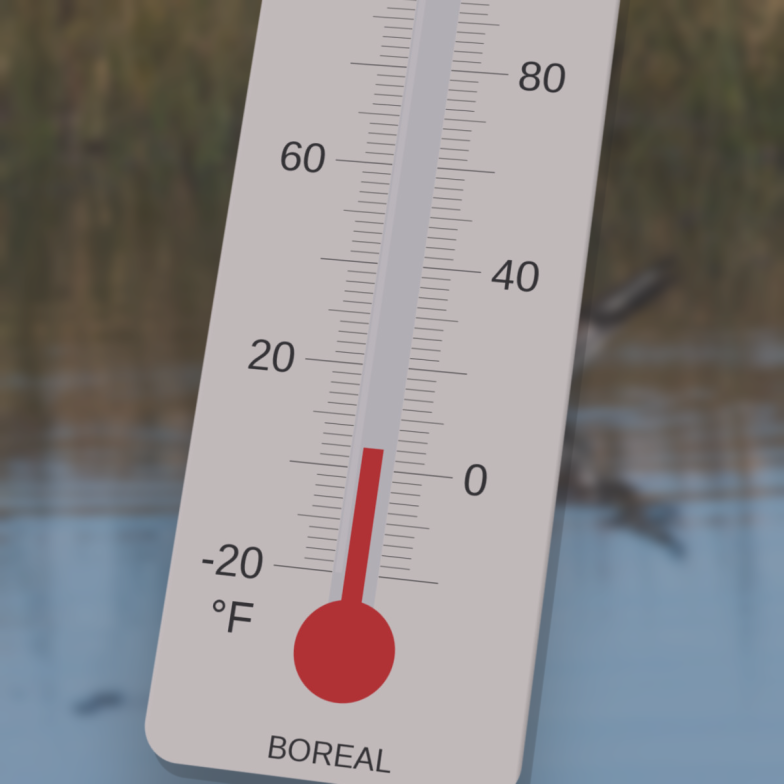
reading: 4°F
